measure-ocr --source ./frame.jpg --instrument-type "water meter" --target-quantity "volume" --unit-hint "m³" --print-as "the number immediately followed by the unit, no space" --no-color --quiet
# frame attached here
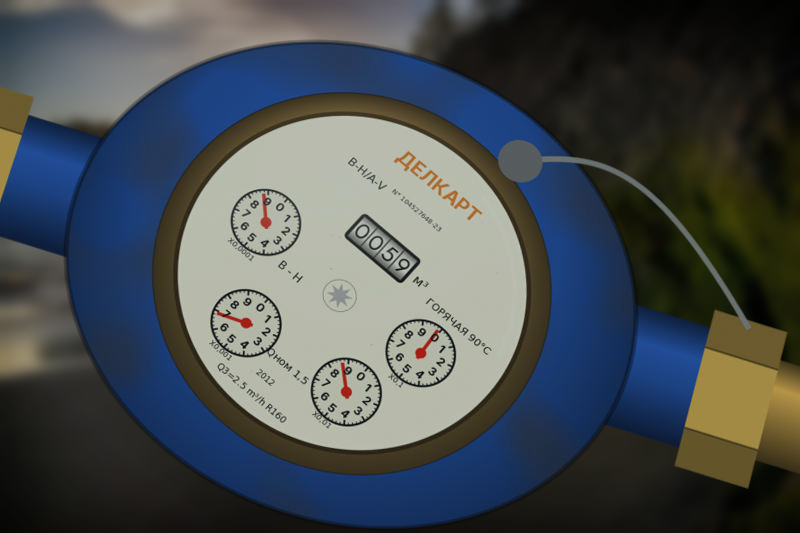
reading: 58.9868m³
